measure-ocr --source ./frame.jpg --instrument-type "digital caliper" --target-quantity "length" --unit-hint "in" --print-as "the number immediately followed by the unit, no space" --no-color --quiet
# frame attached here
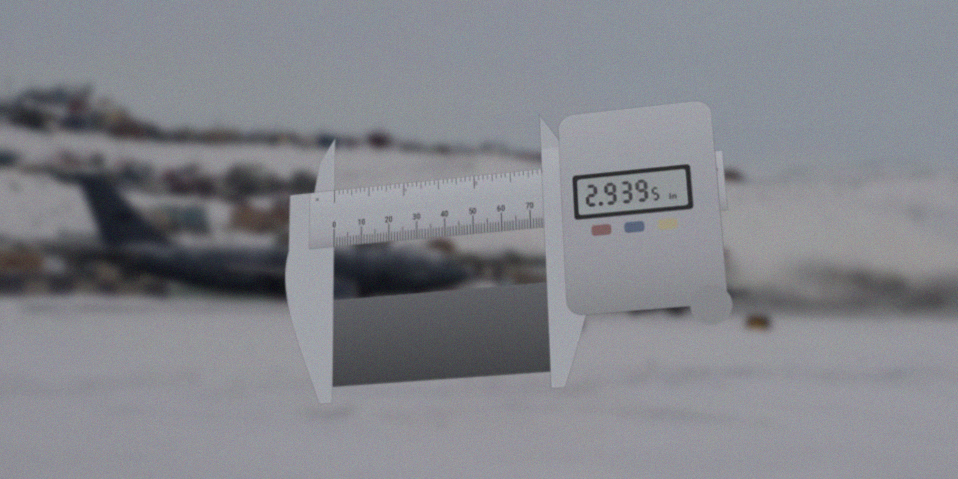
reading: 2.9395in
